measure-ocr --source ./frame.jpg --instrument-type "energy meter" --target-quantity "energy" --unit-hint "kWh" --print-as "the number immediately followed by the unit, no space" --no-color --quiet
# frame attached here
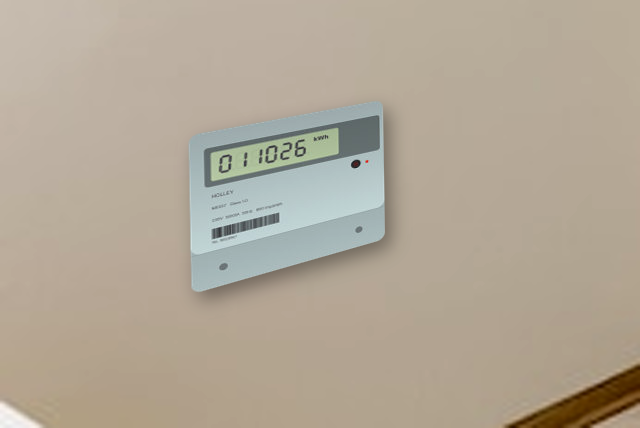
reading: 11026kWh
